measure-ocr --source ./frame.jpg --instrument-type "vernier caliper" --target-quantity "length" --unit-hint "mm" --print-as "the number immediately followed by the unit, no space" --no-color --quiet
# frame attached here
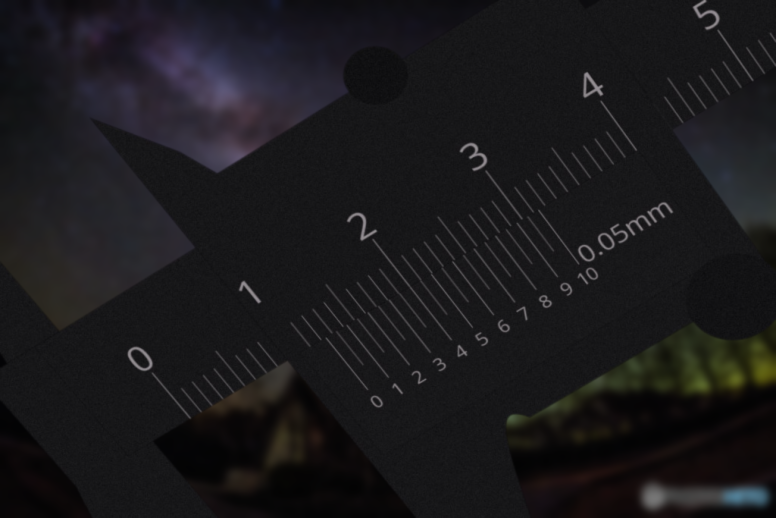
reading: 12.4mm
